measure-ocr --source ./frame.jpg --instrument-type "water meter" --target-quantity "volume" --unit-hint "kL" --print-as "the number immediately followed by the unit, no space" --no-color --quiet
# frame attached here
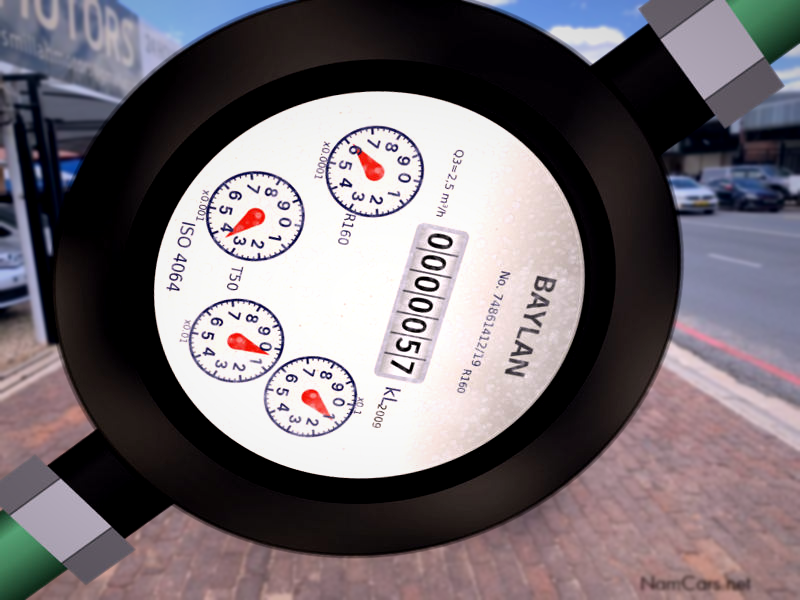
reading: 57.1036kL
